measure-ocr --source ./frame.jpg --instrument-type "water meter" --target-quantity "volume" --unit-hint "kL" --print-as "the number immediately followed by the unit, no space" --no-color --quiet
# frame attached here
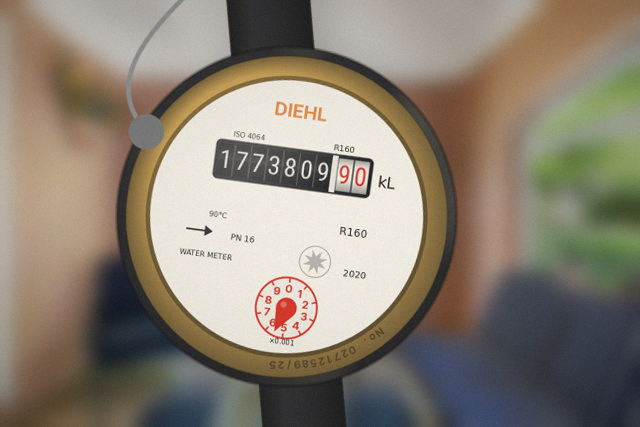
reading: 1773809.905kL
